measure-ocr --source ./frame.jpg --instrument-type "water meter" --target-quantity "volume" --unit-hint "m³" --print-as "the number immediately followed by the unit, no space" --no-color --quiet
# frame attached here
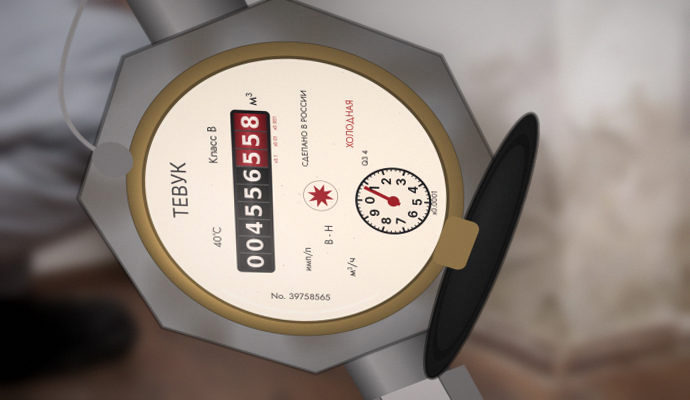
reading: 4556.5580m³
